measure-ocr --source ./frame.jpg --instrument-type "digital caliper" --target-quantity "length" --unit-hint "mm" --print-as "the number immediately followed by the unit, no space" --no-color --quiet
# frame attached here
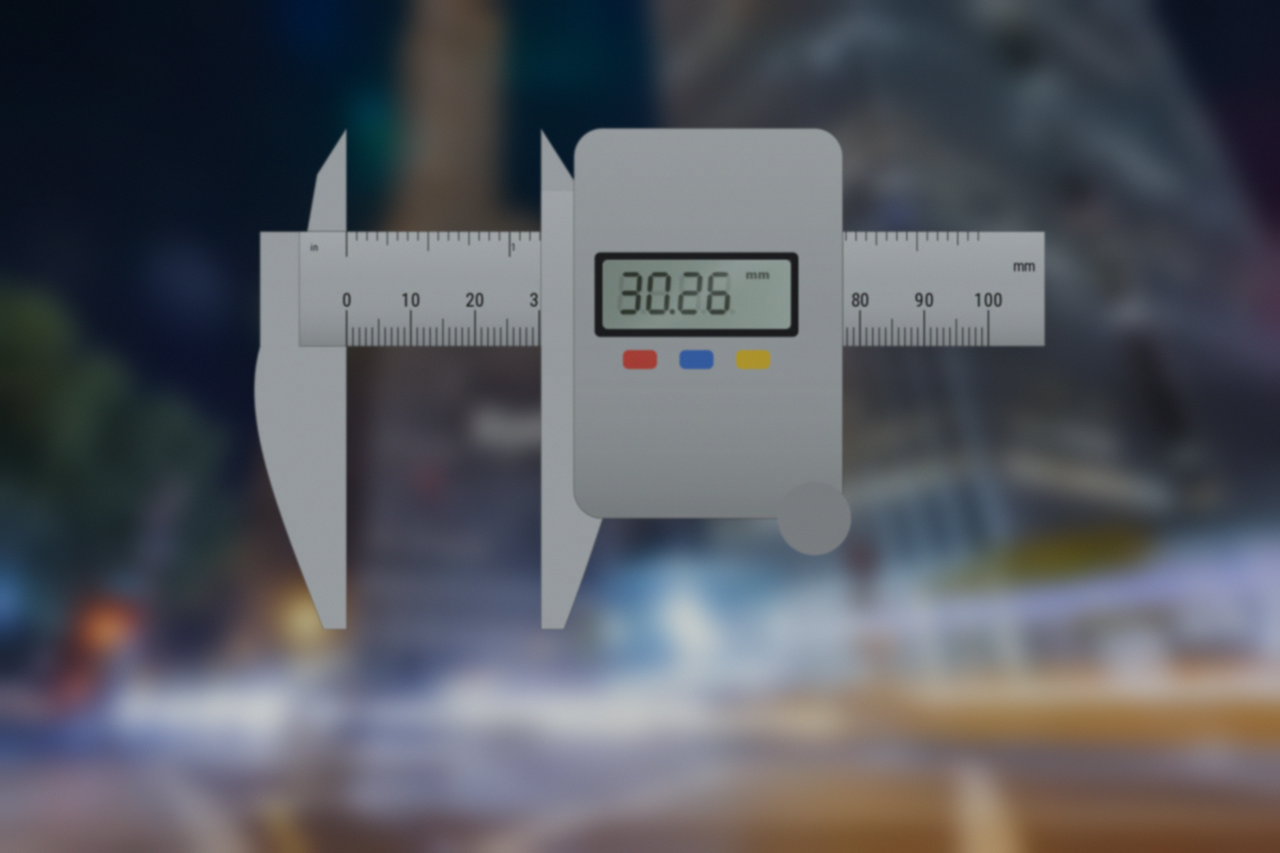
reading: 30.26mm
